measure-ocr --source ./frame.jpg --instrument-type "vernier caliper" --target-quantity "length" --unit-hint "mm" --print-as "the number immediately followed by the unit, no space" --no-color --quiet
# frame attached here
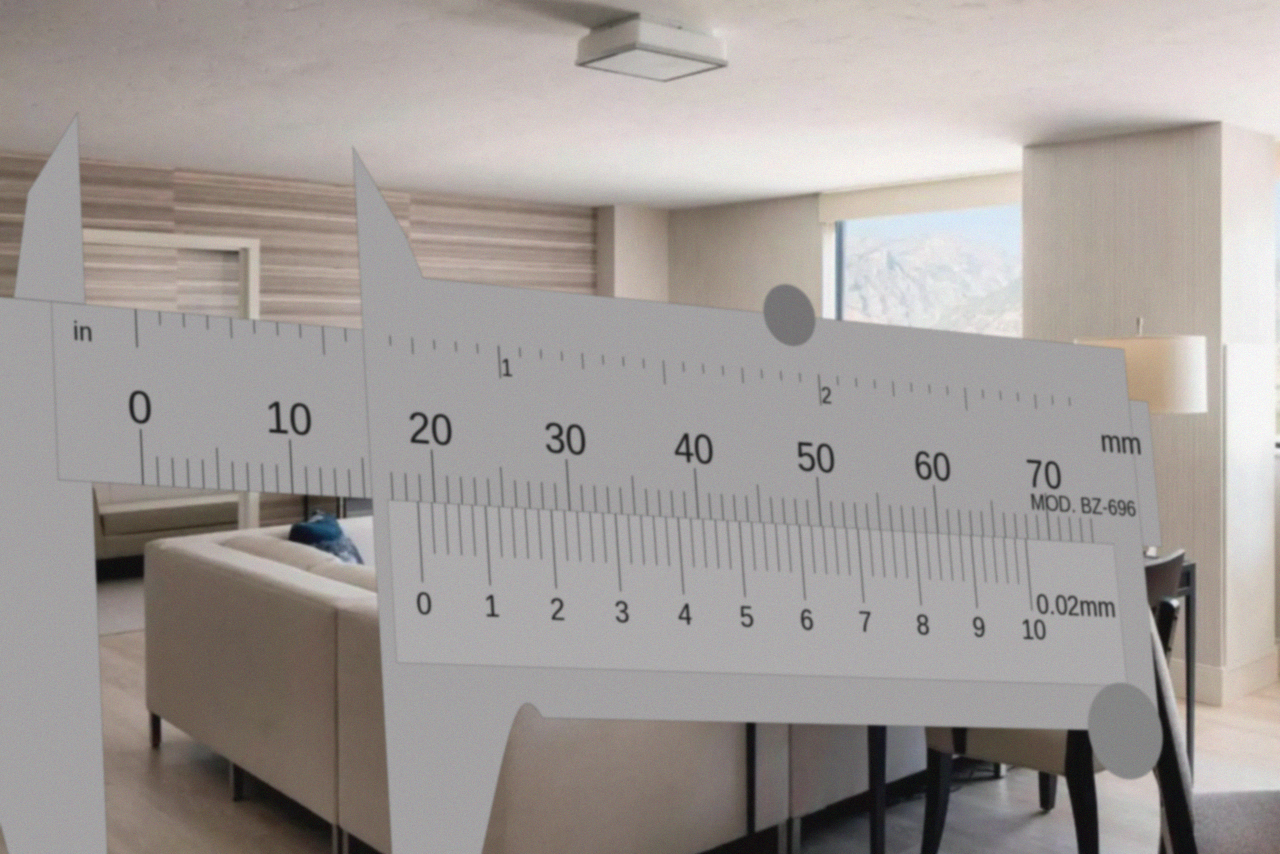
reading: 18.8mm
